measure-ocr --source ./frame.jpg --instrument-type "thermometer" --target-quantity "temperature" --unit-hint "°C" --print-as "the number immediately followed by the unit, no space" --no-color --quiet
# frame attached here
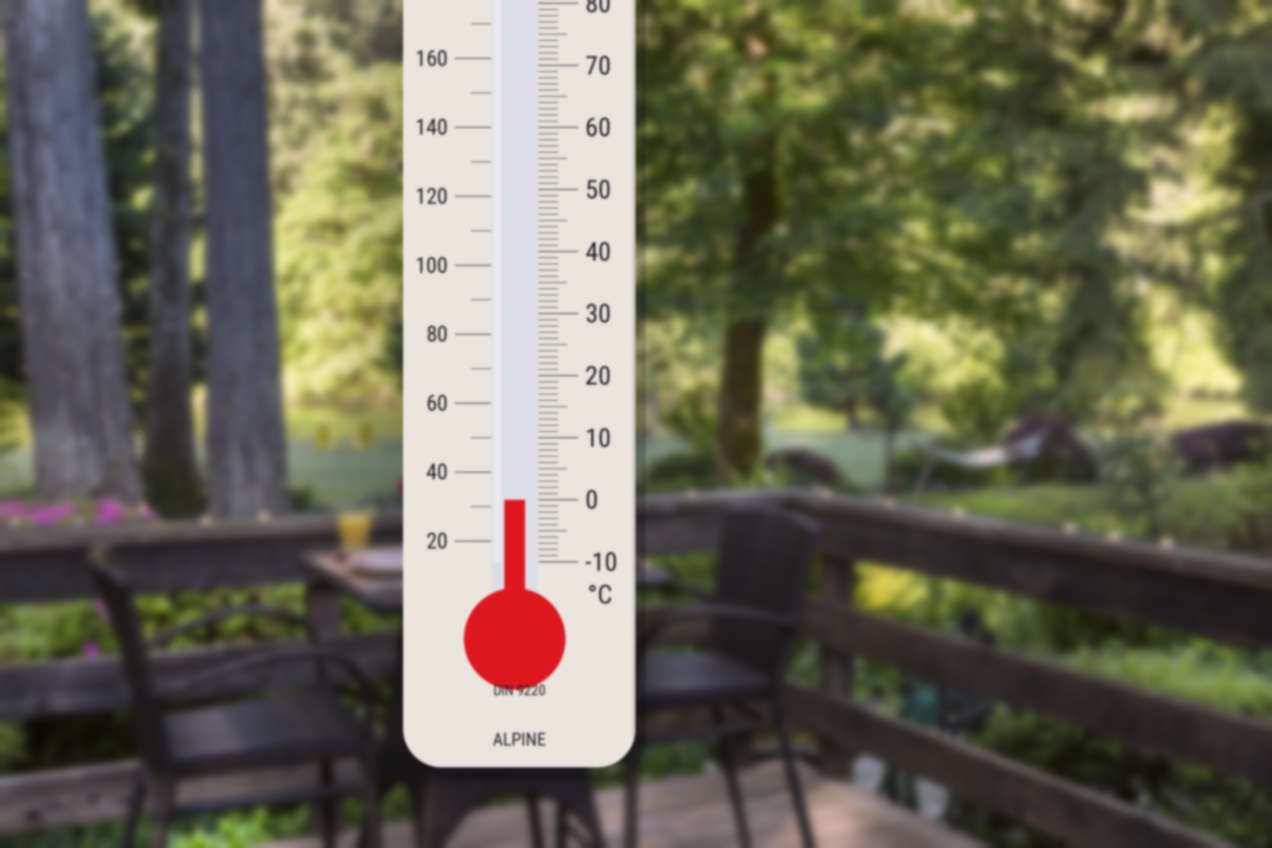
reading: 0°C
